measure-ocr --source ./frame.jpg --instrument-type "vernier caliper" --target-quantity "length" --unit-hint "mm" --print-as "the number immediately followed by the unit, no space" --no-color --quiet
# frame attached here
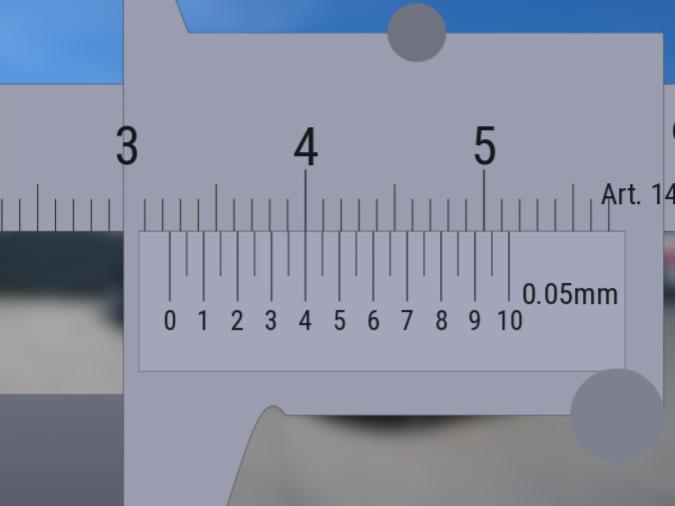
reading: 32.4mm
